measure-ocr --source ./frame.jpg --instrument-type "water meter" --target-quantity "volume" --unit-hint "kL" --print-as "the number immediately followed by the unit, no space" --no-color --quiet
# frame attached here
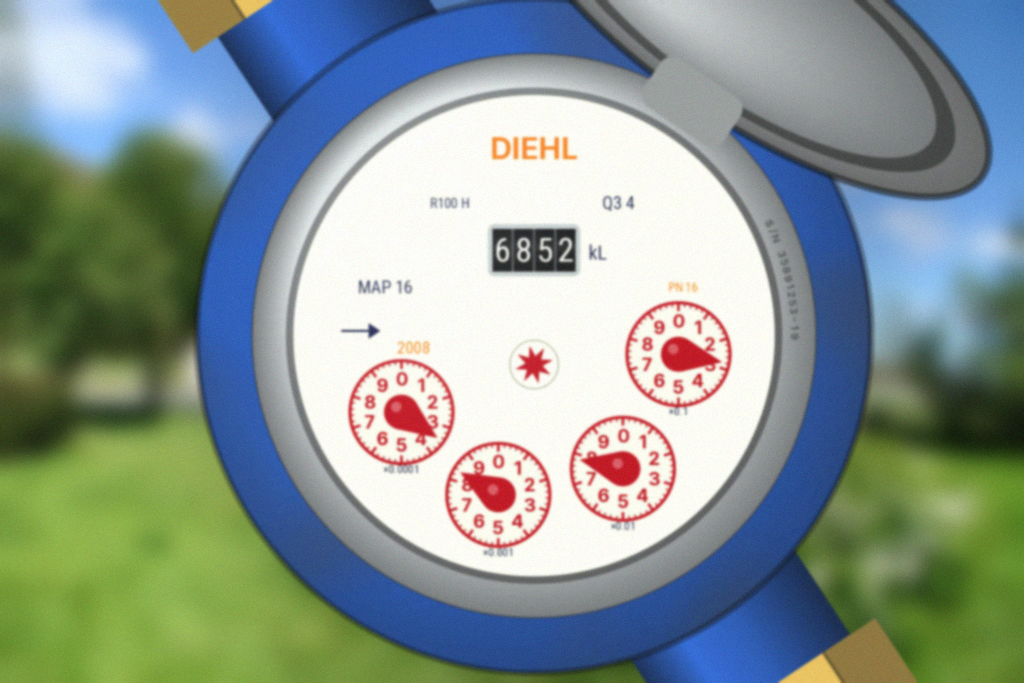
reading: 6852.2783kL
